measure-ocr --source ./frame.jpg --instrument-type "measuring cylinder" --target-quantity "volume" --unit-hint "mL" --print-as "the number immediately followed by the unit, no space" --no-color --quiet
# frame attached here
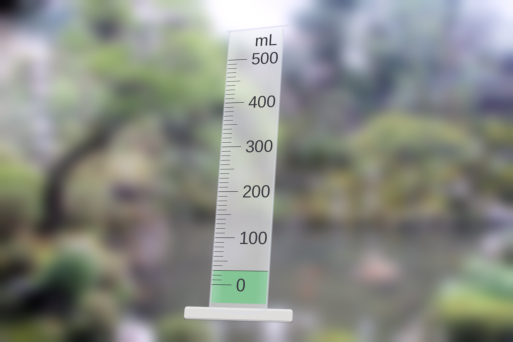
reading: 30mL
